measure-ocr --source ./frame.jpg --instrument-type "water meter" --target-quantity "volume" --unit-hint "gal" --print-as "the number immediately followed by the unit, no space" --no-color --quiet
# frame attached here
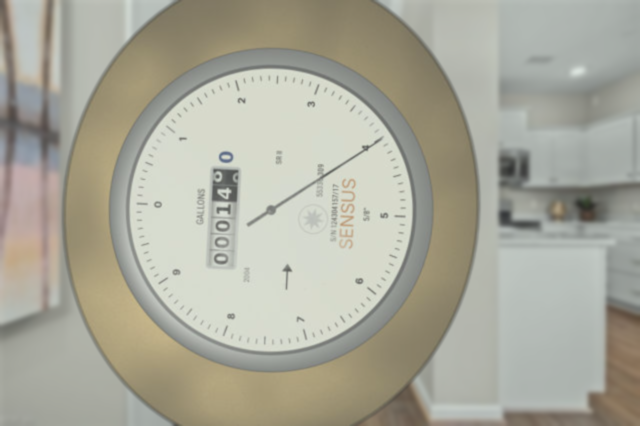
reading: 1484.0gal
